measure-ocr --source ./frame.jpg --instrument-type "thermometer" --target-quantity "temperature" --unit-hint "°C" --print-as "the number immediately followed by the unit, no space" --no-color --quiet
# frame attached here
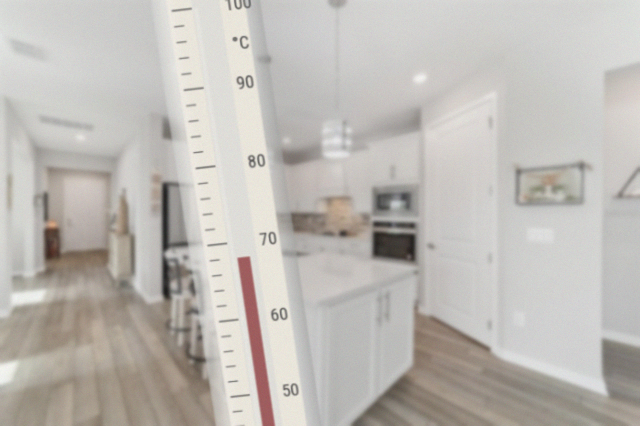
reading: 68°C
